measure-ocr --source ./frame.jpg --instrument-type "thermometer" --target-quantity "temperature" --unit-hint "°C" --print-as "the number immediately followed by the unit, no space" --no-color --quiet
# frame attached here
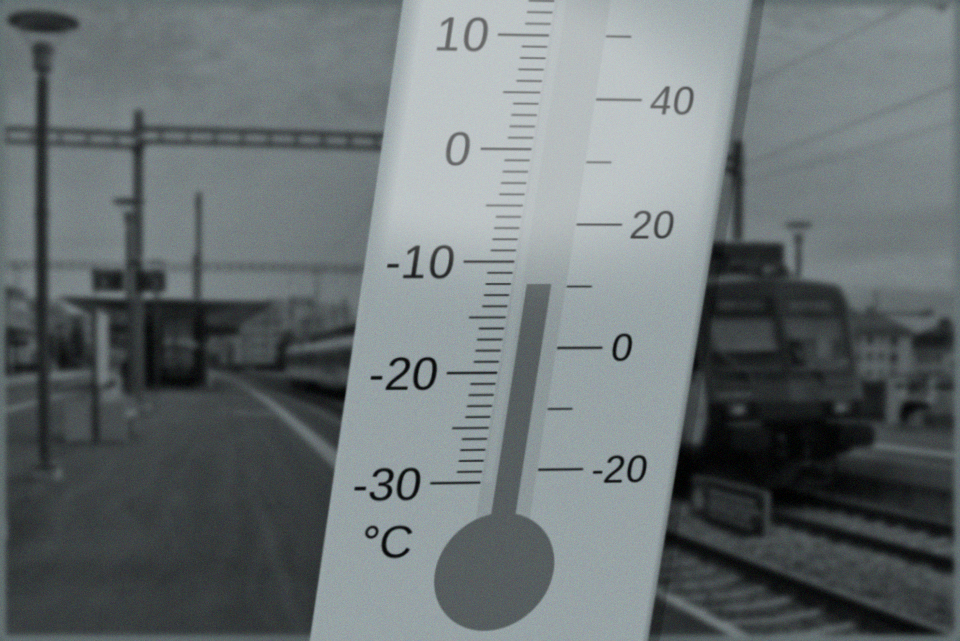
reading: -12°C
